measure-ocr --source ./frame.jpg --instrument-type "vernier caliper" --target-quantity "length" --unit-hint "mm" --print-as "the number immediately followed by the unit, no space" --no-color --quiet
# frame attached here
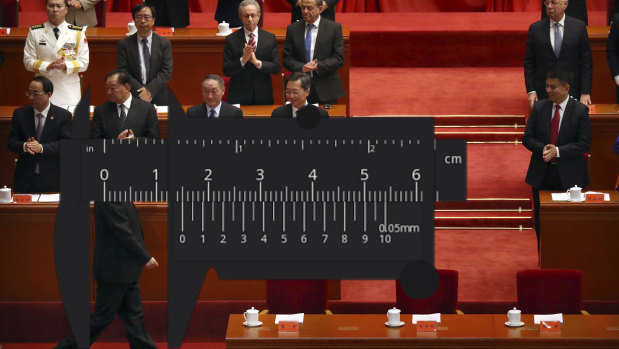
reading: 15.0mm
